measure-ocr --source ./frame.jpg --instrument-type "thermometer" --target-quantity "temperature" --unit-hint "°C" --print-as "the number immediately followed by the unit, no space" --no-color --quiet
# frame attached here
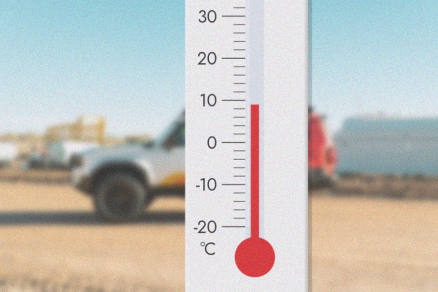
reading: 9°C
